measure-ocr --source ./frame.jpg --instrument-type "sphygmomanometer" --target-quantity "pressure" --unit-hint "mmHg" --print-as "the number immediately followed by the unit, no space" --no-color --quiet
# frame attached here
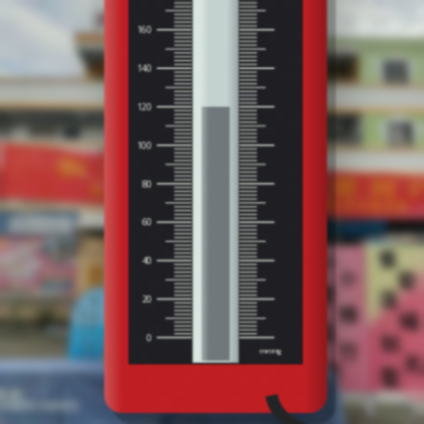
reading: 120mmHg
